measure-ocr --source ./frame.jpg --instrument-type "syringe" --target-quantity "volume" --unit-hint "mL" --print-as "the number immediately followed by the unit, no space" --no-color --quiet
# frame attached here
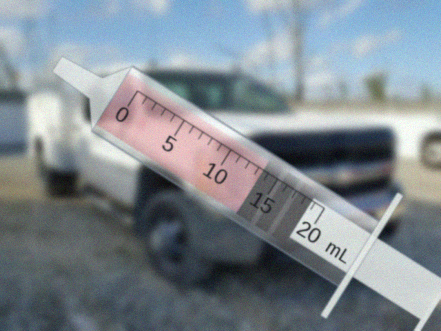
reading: 13.5mL
